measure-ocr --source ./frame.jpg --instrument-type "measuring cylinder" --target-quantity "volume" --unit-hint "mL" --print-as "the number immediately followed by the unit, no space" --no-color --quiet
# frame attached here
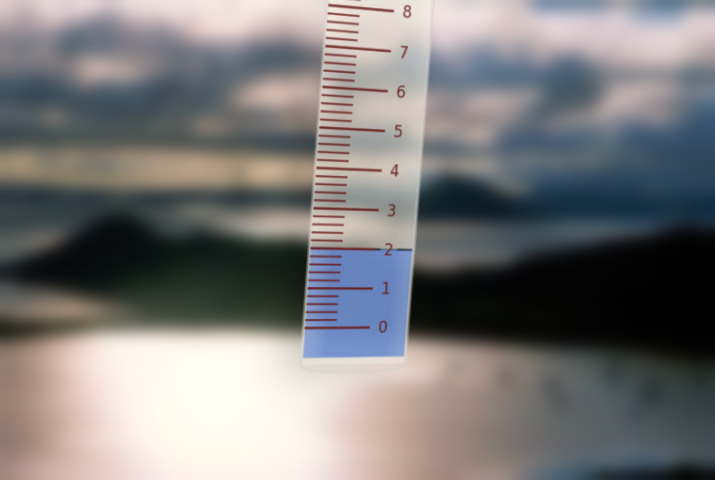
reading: 2mL
